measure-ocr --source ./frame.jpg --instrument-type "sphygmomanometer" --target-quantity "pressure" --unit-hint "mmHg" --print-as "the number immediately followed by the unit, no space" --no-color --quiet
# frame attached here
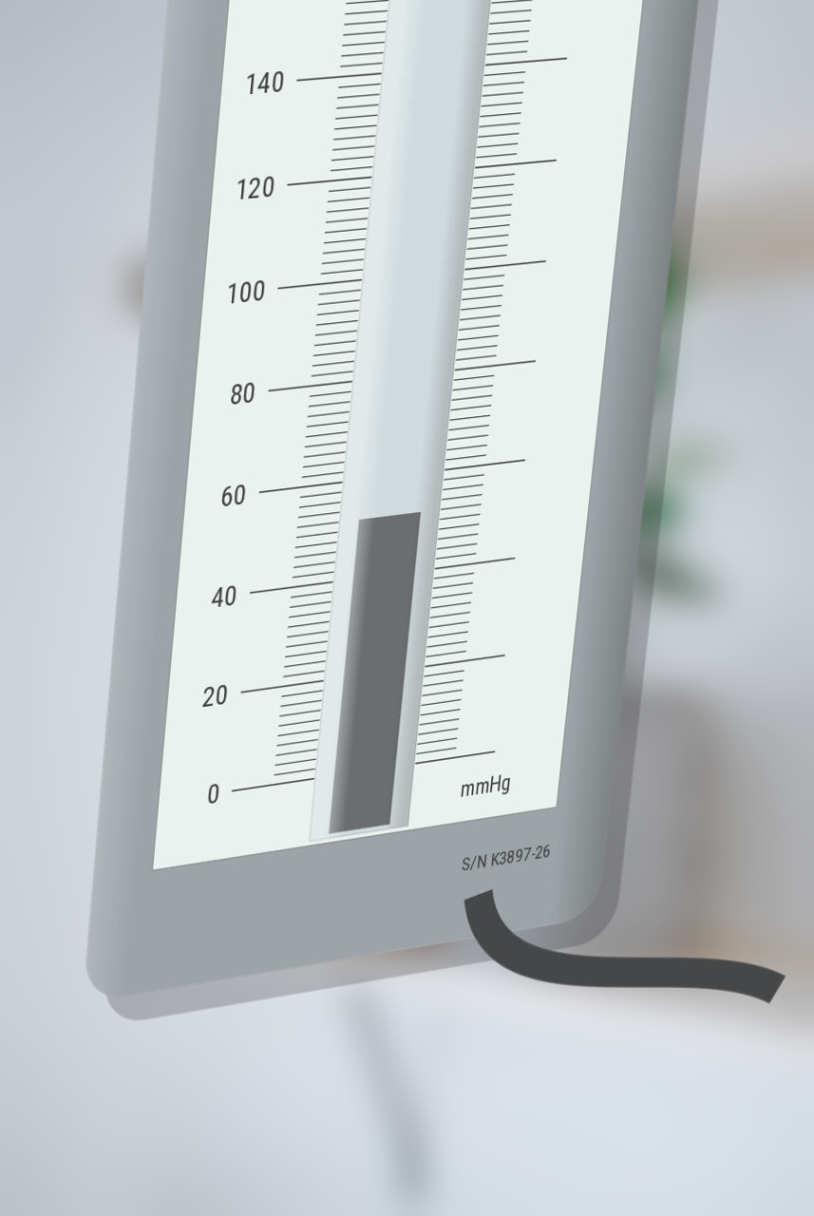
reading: 52mmHg
